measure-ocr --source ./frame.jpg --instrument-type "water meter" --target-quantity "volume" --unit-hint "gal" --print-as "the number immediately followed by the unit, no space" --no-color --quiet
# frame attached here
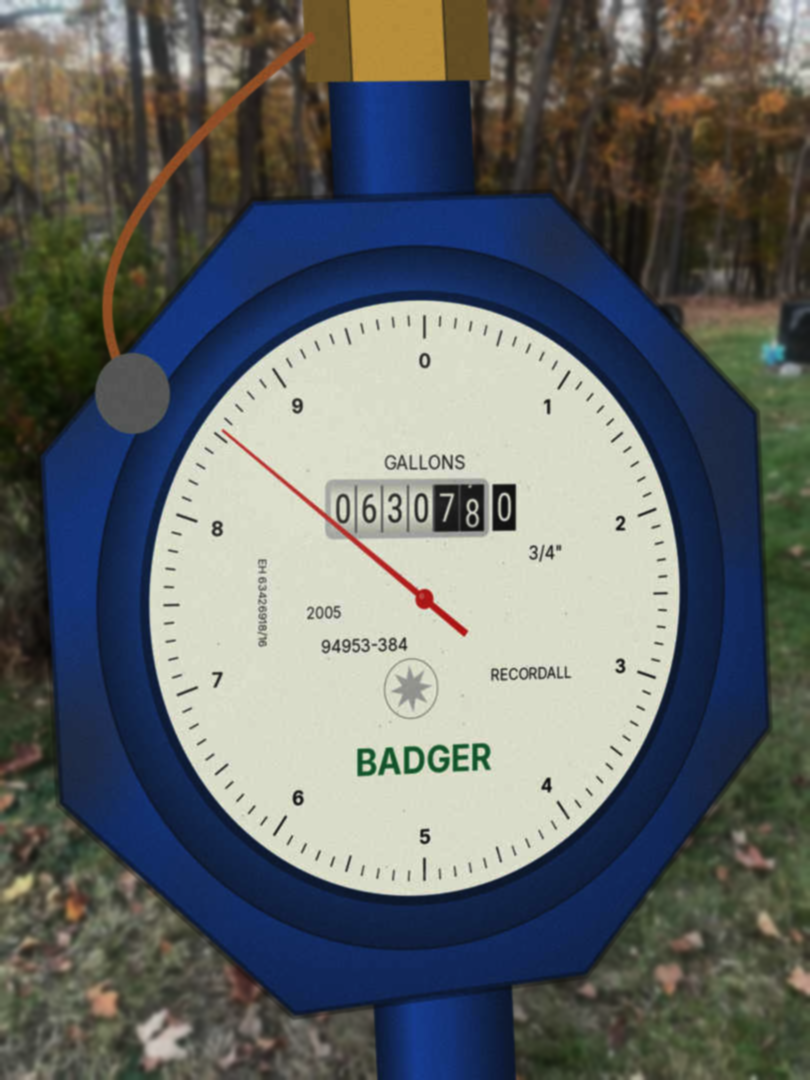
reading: 630778.5gal
